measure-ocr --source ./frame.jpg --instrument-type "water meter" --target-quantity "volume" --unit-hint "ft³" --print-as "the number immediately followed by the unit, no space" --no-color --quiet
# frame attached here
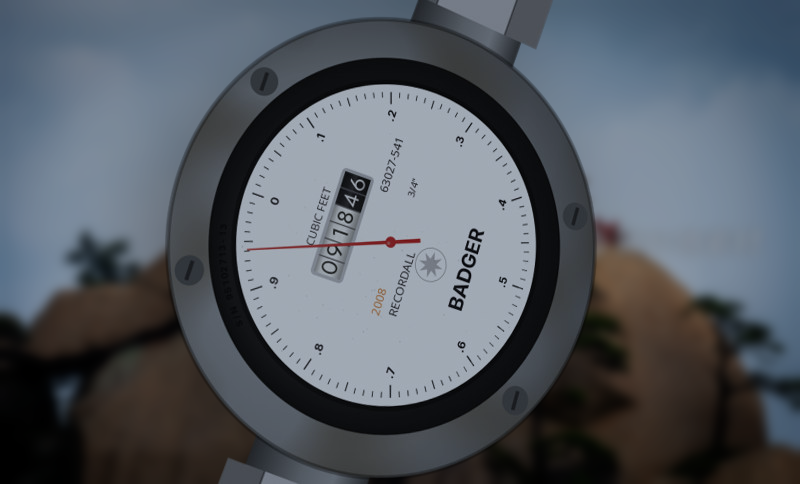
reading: 91845.94ft³
